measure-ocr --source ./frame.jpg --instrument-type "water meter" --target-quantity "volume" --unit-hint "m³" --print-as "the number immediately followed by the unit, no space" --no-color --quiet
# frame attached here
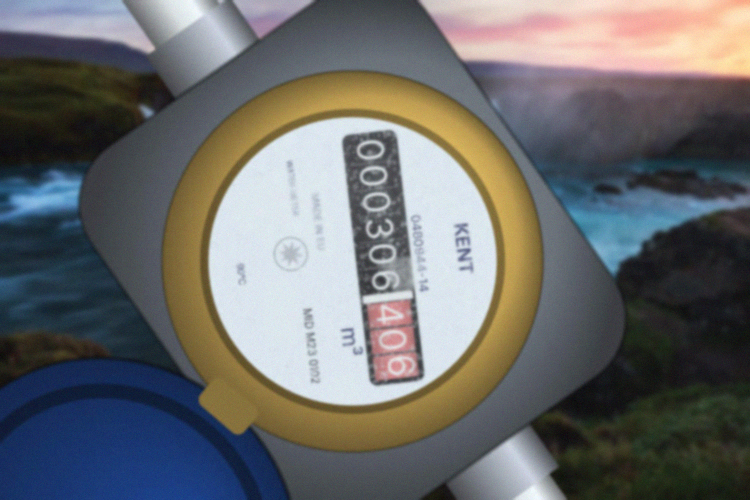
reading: 306.406m³
